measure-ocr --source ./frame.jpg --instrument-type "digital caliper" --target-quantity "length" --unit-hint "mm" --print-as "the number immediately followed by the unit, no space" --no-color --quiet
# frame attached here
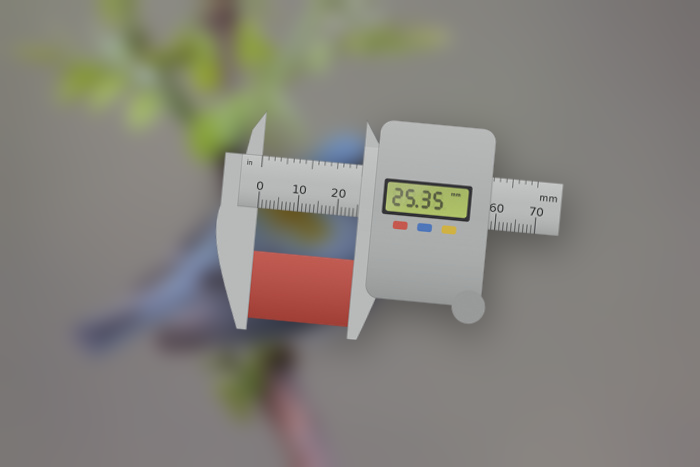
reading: 25.35mm
